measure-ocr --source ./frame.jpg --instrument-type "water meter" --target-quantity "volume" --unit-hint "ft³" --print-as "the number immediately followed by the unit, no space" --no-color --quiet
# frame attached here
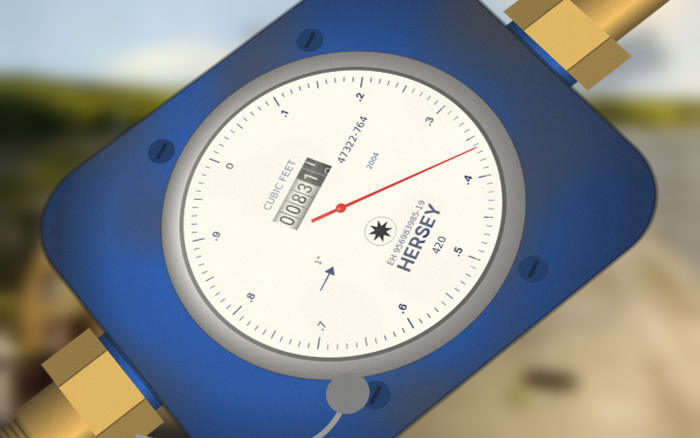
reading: 8311.36ft³
